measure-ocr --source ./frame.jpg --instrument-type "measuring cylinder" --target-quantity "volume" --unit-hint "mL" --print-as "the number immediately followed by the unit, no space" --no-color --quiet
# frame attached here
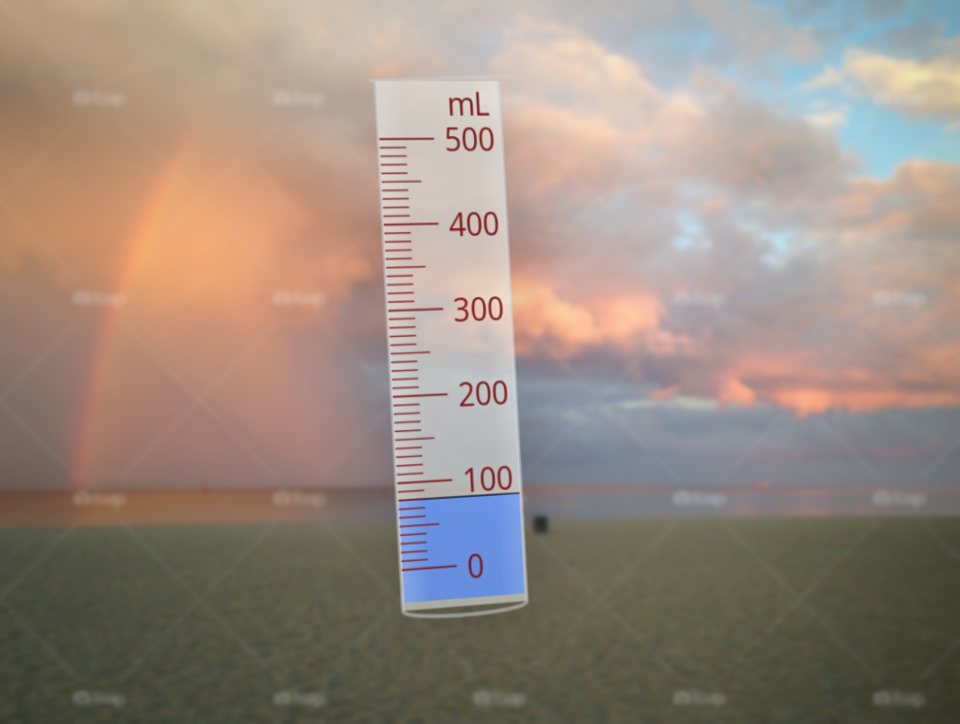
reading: 80mL
